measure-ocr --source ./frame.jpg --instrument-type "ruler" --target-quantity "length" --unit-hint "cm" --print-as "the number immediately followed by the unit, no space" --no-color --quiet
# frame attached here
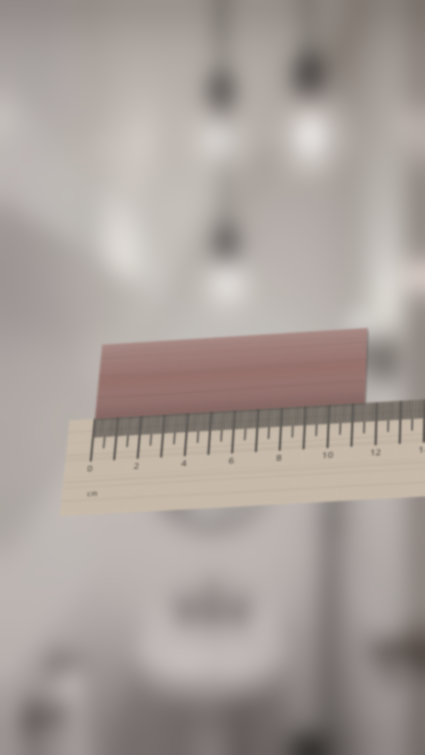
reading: 11.5cm
